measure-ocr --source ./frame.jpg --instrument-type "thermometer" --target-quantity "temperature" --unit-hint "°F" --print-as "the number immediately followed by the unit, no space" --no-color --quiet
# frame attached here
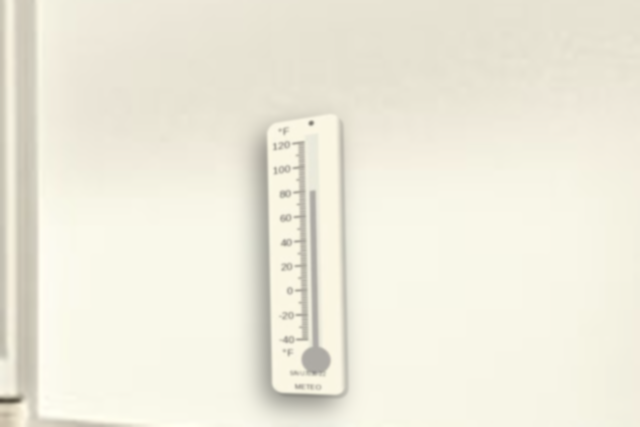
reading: 80°F
